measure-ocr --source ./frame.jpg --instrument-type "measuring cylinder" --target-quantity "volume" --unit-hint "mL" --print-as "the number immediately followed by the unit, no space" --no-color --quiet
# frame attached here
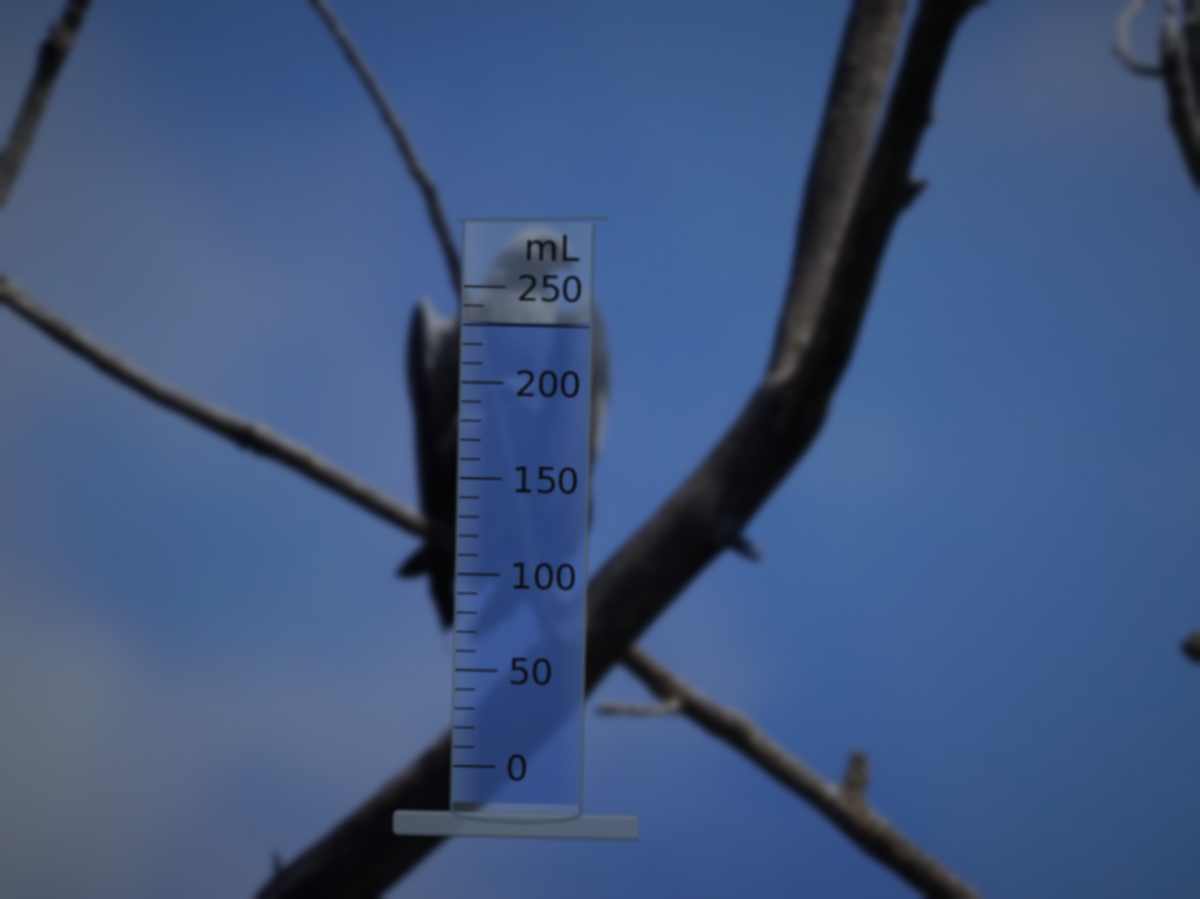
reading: 230mL
